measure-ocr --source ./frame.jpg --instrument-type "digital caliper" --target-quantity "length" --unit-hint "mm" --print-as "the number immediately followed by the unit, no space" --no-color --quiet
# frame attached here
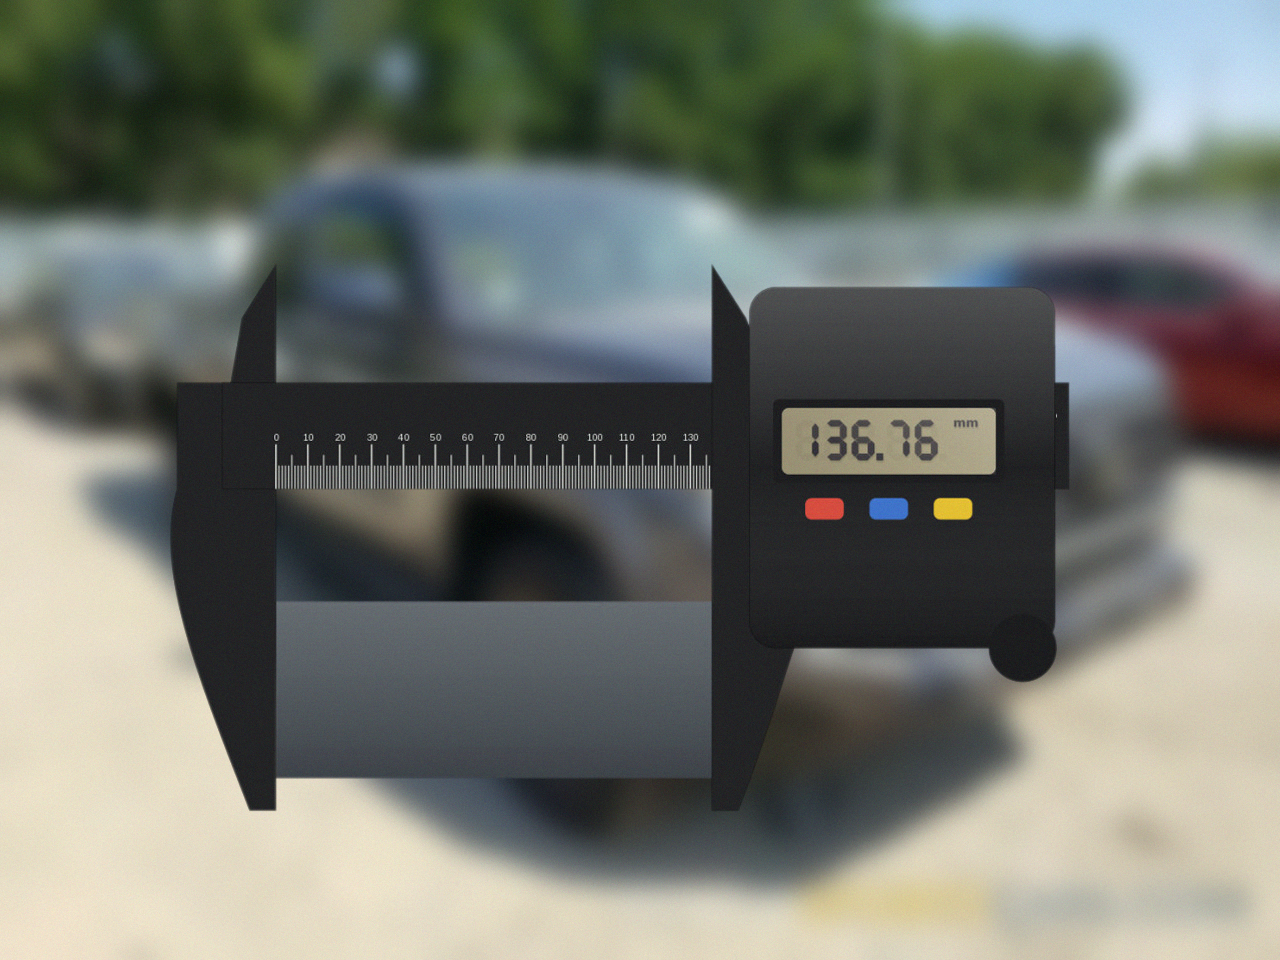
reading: 136.76mm
